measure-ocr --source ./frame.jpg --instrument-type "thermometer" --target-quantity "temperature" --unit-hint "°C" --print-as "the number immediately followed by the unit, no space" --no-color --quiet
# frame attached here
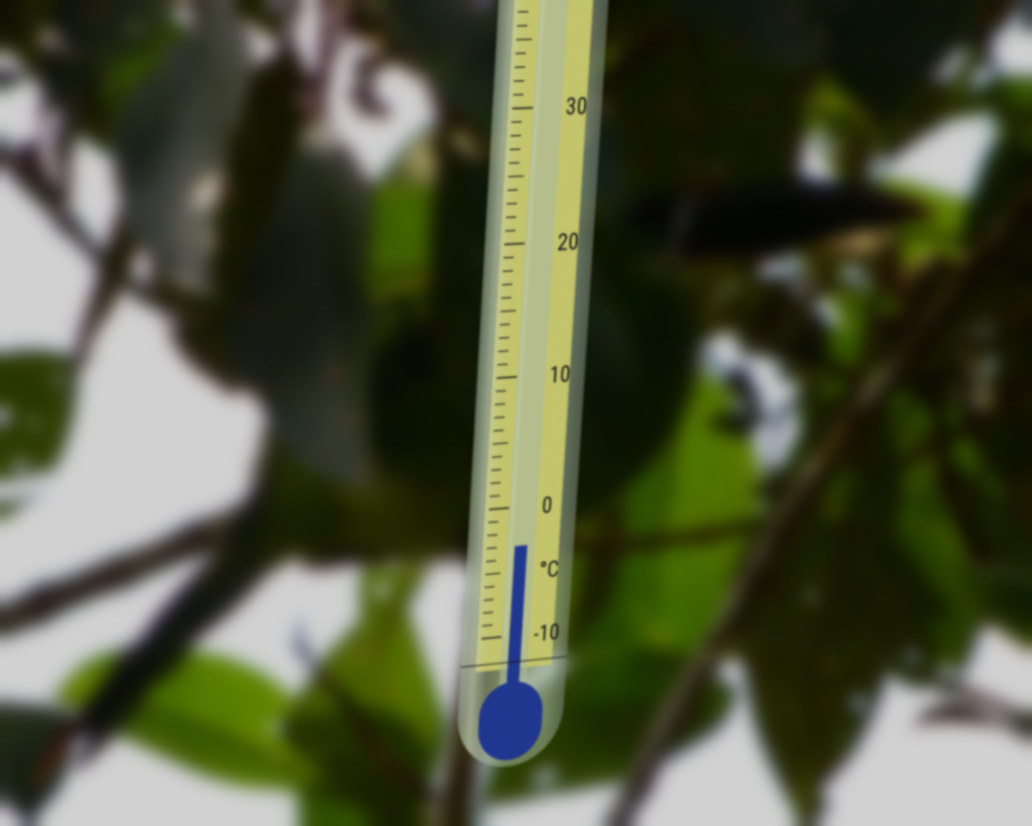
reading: -3°C
